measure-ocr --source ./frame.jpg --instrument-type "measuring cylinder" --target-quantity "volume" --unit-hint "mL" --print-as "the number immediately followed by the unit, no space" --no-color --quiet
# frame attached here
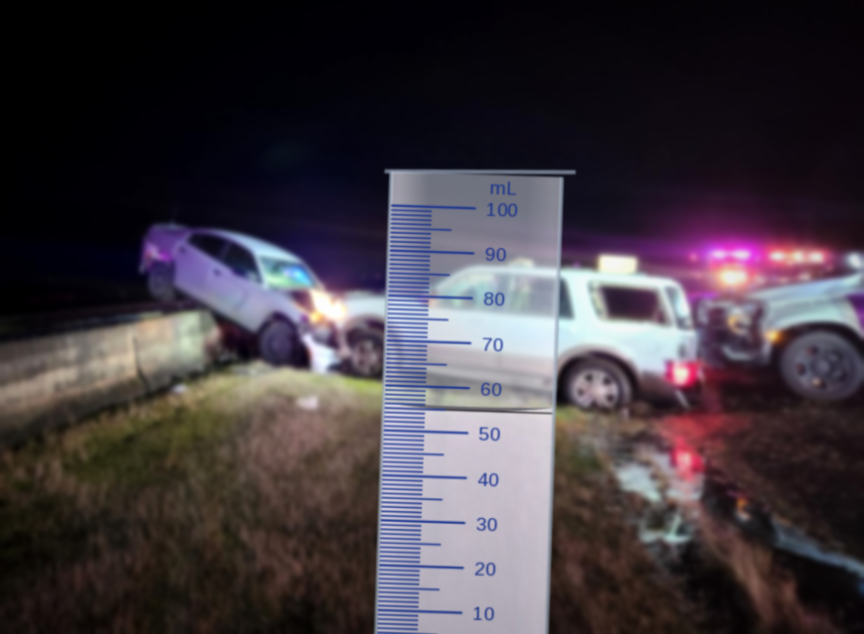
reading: 55mL
